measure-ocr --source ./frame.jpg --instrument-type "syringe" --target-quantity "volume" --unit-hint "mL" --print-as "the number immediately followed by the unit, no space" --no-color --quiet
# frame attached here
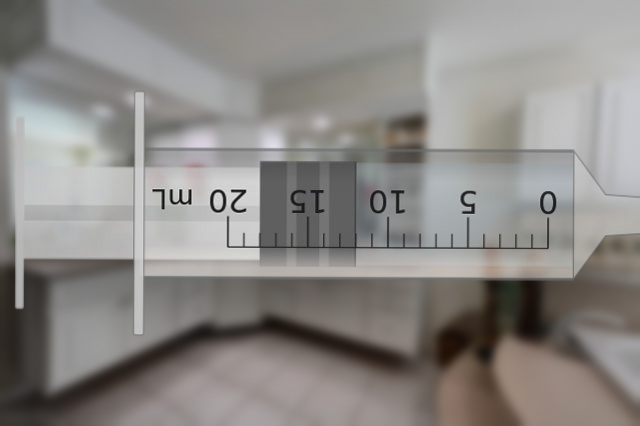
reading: 12mL
